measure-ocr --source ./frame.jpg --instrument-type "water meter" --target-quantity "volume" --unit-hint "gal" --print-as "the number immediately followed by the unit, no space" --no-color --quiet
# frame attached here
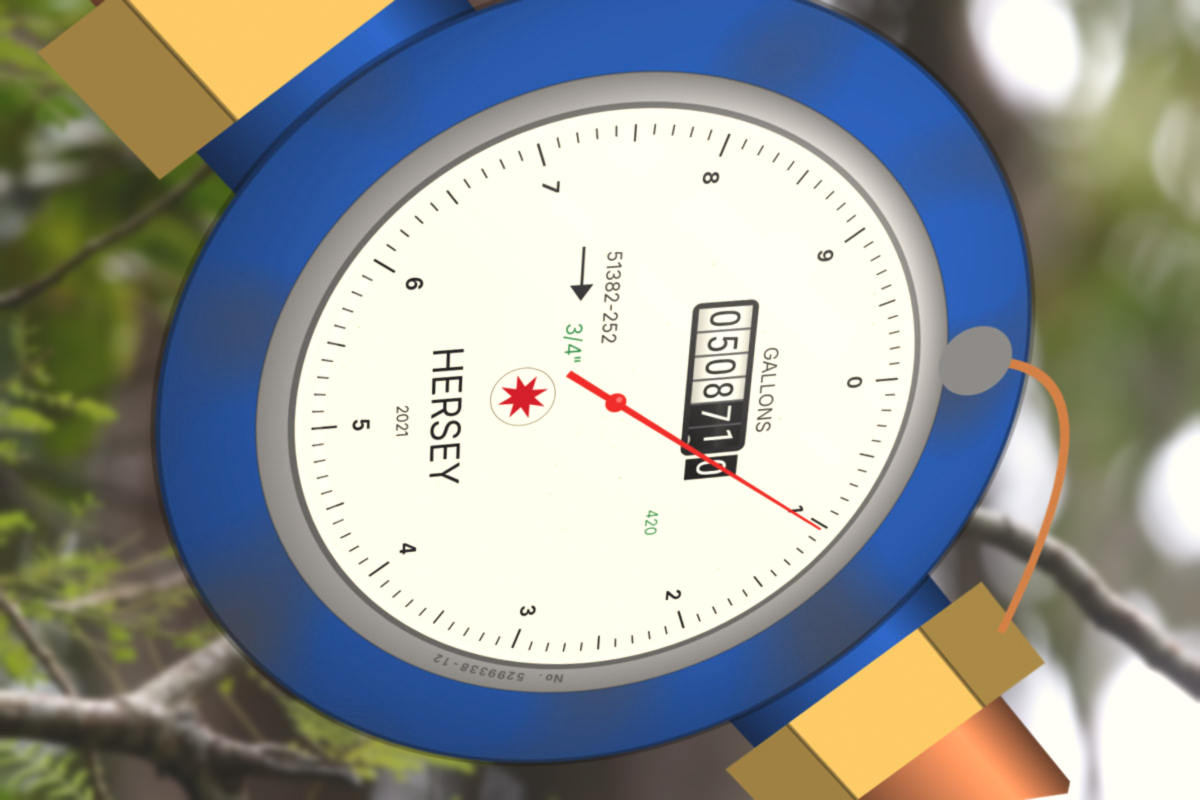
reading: 508711.0gal
